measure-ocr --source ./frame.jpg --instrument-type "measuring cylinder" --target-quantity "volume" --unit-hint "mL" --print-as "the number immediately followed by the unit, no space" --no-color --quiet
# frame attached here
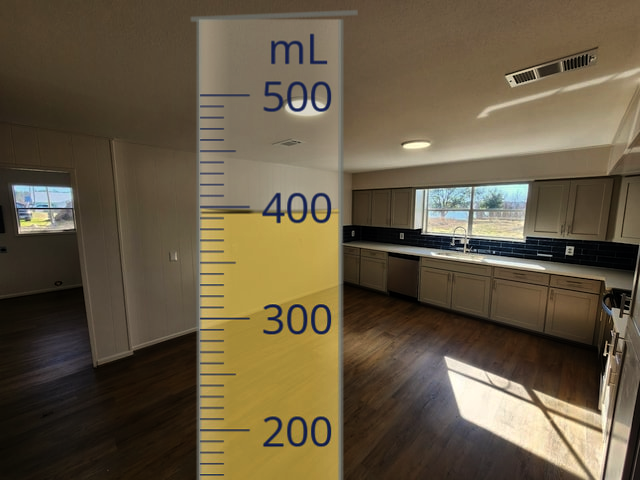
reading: 395mL
